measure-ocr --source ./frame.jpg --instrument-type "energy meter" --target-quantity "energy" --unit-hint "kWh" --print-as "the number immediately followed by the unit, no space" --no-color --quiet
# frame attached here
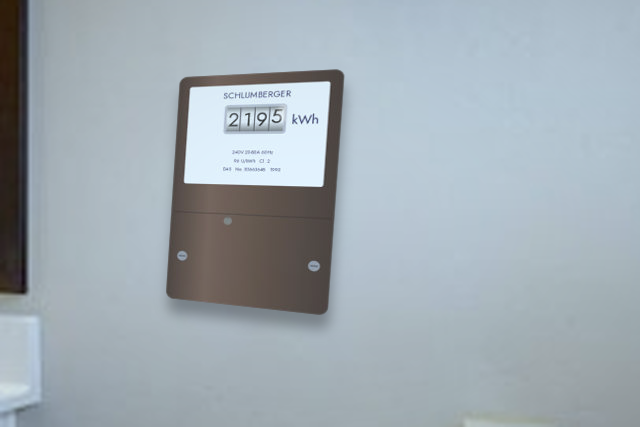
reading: 2195kWh
